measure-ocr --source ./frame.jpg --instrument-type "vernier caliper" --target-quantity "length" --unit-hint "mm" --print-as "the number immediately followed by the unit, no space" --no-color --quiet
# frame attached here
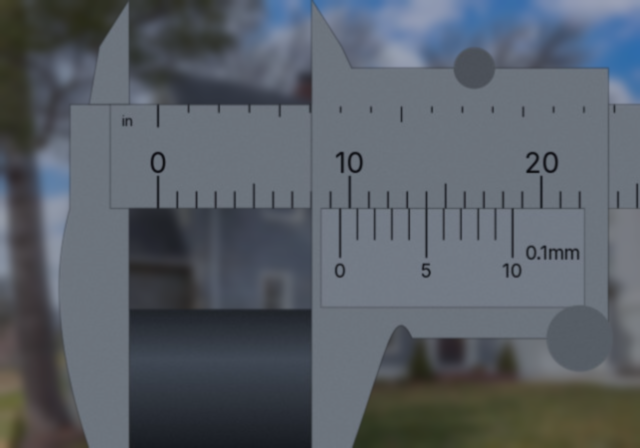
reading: 9.5mm
